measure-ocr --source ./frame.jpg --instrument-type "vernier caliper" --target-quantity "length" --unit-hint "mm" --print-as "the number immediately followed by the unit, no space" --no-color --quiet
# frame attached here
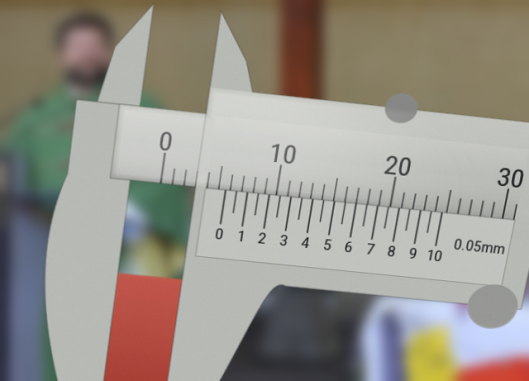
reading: 5.6mm
